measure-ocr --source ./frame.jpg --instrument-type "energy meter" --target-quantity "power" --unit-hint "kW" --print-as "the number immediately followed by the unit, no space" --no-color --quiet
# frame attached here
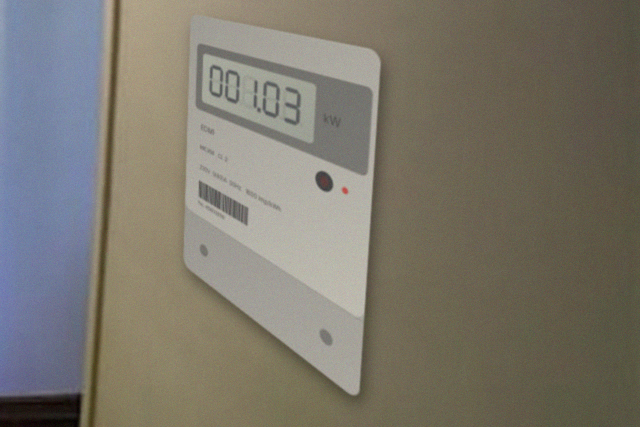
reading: 1.03kW
